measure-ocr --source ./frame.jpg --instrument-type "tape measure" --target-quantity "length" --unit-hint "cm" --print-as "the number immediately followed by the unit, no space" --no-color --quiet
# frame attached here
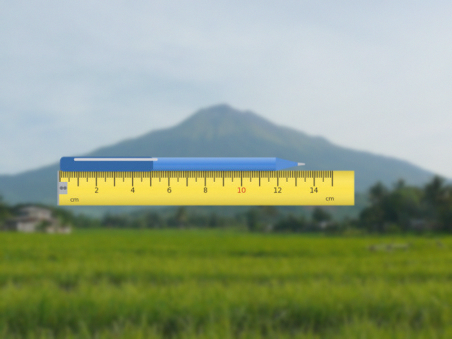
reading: 13.5cm
